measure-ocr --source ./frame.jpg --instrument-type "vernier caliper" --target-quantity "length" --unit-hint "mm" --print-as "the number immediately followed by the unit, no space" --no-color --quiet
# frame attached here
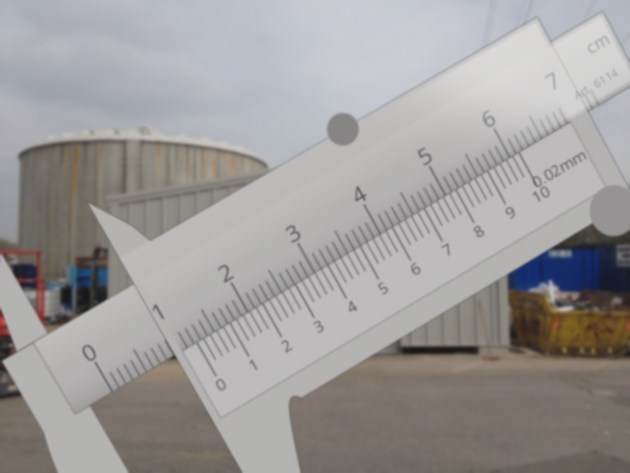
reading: 12.4mm
